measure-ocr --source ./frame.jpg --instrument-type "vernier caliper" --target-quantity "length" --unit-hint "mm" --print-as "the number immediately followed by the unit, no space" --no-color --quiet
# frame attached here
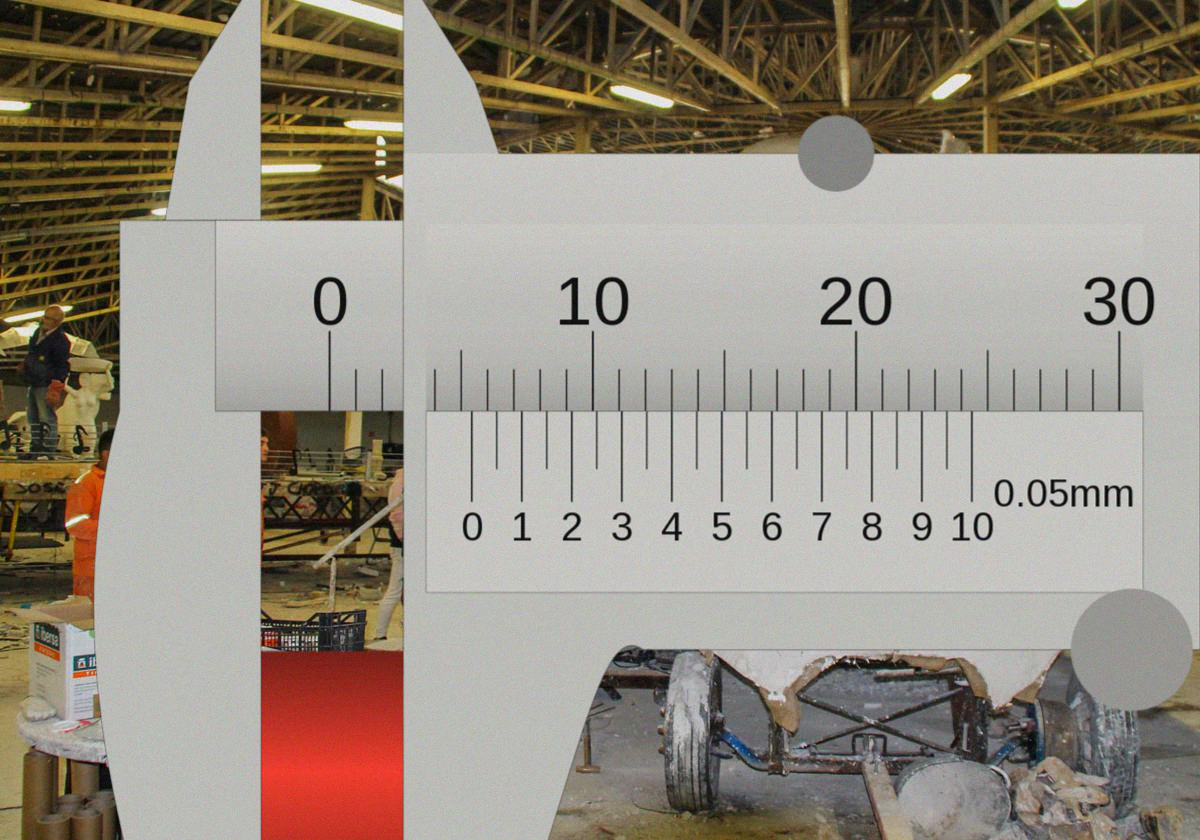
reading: 5.40mm
